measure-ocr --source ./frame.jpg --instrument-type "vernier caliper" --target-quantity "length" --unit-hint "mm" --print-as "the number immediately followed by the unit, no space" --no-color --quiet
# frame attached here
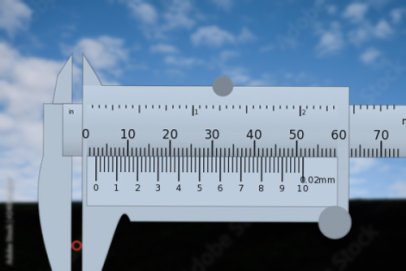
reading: 2.5mm
